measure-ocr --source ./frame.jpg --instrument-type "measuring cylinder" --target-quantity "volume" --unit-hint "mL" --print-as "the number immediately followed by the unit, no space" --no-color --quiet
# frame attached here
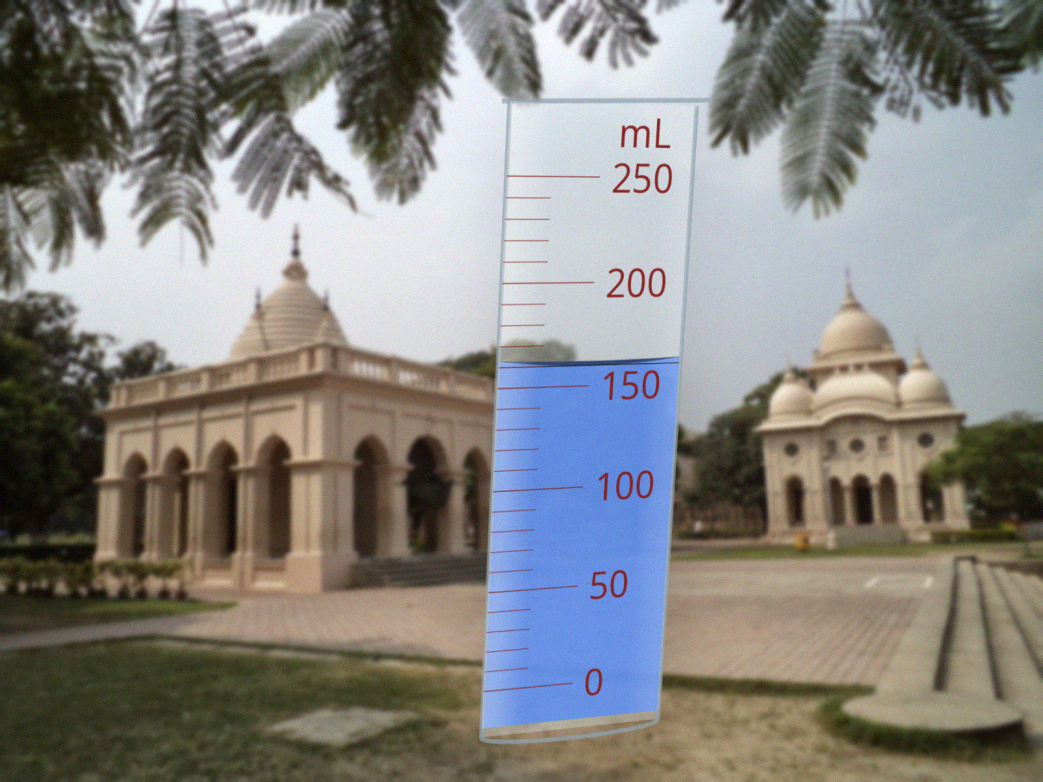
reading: 160mL
